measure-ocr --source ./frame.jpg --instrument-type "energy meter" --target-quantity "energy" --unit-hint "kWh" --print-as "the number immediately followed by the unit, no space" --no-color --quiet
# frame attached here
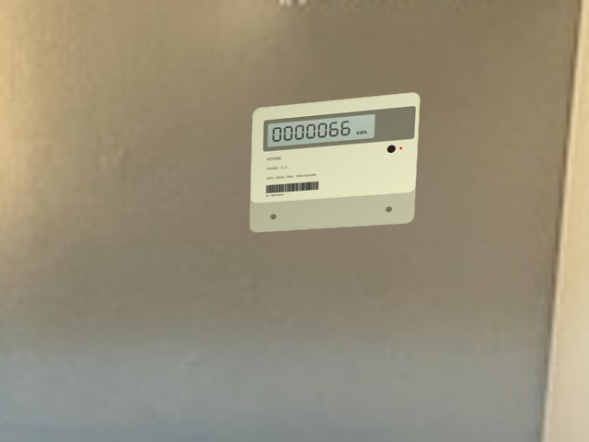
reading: 66kWh
